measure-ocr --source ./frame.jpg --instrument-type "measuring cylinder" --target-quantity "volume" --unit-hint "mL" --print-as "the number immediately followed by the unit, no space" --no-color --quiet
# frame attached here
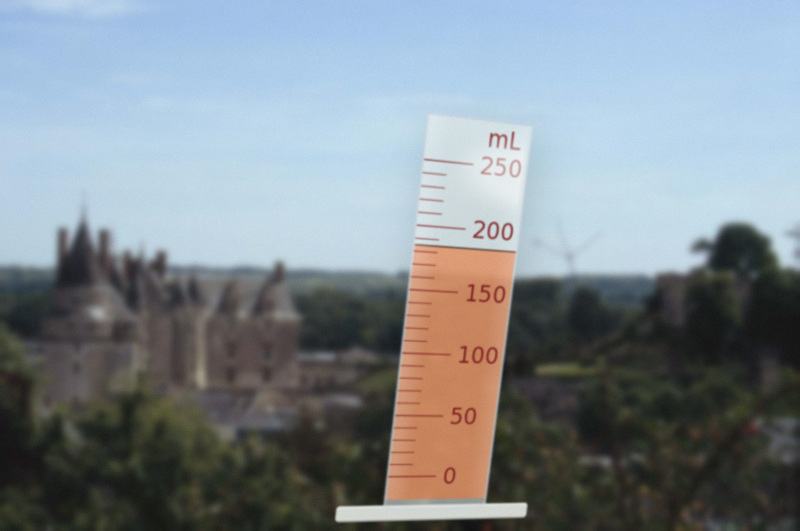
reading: 185mL
